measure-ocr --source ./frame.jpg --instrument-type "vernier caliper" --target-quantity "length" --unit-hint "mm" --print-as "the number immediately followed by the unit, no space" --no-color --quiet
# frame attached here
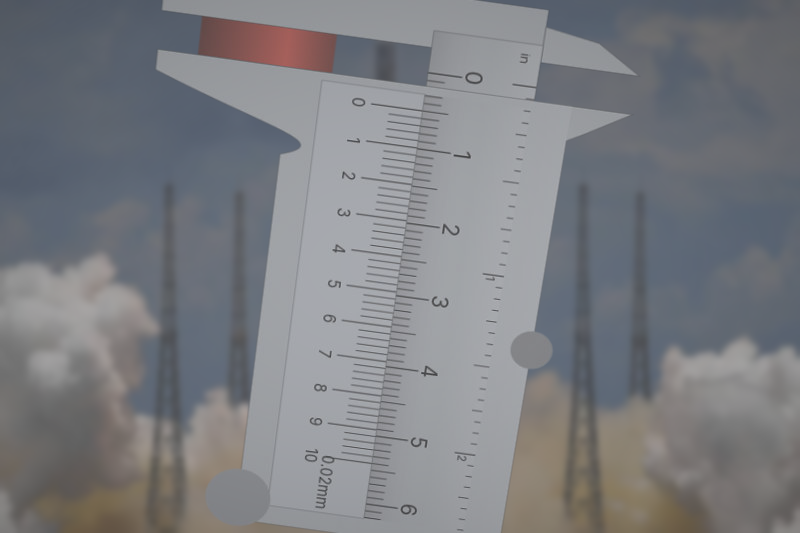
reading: 5.0mm
